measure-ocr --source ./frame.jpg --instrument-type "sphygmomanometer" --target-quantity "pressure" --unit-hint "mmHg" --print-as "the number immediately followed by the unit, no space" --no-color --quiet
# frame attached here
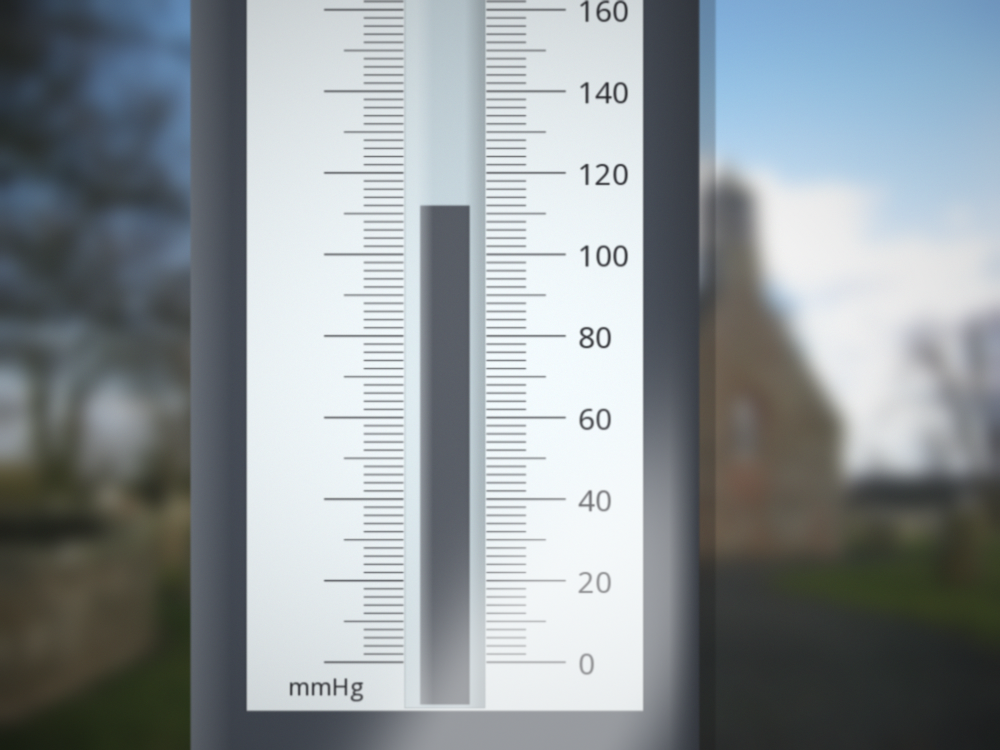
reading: 112mmHg
